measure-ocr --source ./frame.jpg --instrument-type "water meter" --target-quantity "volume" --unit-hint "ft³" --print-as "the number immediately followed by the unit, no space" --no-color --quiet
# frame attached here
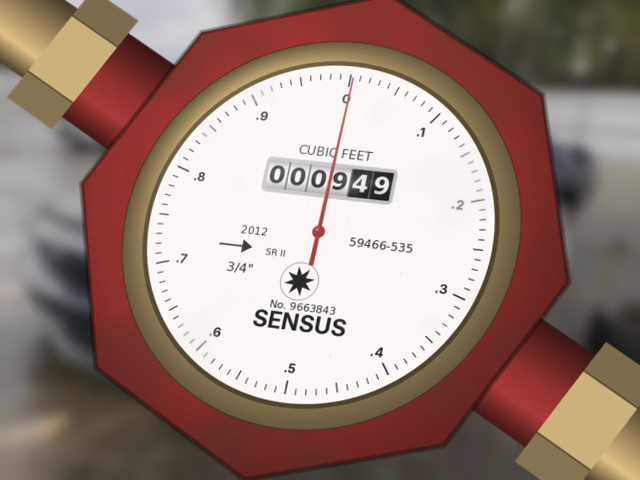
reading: 949.00ft³
